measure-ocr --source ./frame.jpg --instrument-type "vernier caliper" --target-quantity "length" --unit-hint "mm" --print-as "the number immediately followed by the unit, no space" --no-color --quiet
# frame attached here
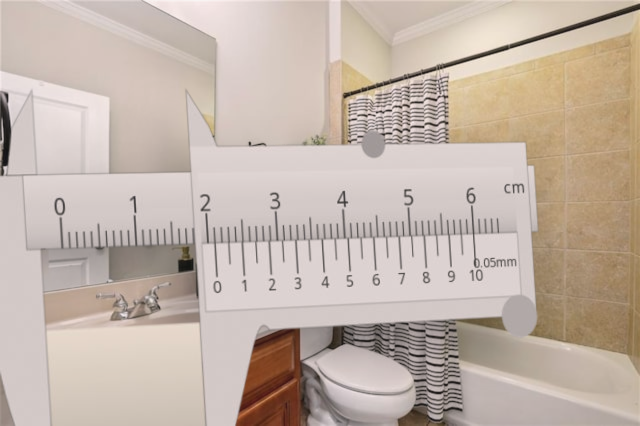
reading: 21.0mm
